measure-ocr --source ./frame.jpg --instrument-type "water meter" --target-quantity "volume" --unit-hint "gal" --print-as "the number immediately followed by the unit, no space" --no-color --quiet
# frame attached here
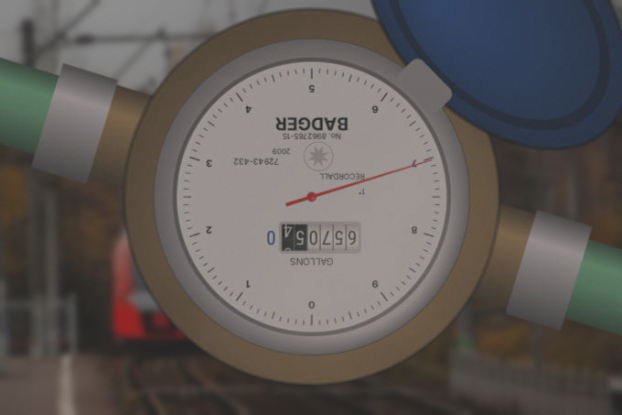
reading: 6570537.0gal
